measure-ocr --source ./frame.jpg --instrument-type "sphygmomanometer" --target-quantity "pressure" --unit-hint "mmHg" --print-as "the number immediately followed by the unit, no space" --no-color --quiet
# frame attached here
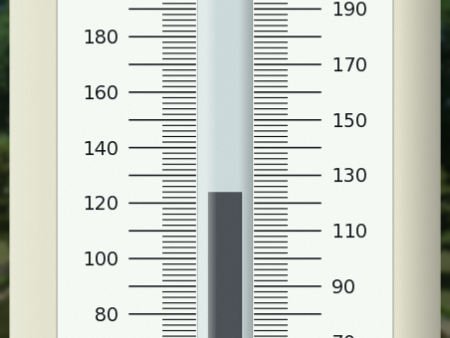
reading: 124mmHg
